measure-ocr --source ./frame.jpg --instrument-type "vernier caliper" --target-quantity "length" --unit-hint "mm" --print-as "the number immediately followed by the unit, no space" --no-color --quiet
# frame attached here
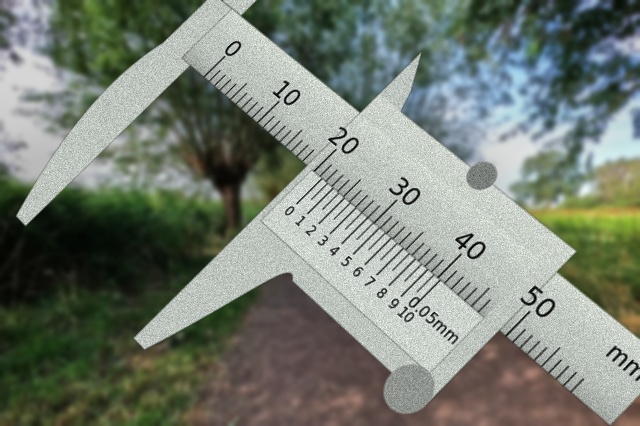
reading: 21.4mm
